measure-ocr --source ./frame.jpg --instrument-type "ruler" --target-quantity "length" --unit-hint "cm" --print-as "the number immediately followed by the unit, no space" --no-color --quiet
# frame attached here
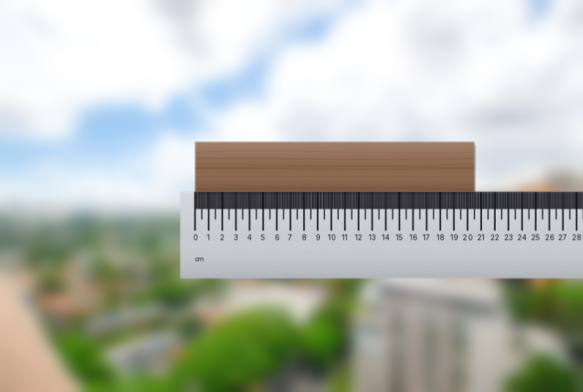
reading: 20.5cm
